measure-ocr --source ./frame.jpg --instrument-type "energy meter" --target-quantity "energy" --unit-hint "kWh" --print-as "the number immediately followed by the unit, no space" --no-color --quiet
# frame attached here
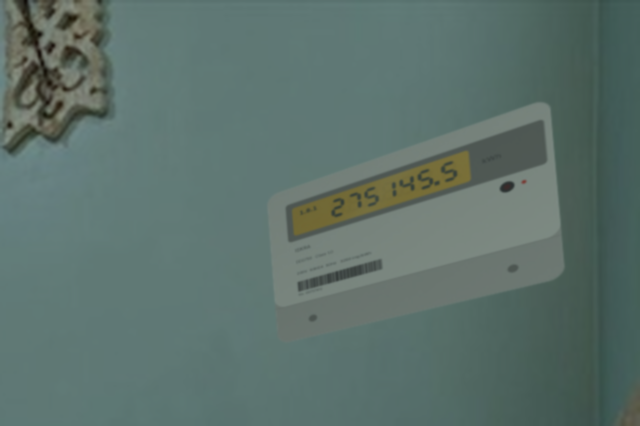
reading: 275145.5kWh
